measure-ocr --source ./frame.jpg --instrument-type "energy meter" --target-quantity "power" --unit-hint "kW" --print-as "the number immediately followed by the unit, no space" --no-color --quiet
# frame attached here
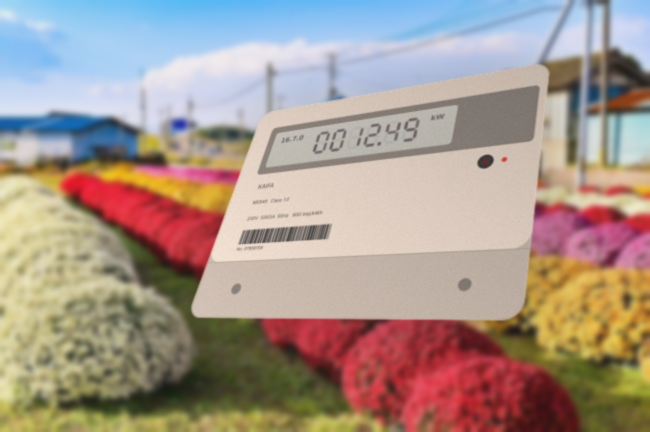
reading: 12.49kW
